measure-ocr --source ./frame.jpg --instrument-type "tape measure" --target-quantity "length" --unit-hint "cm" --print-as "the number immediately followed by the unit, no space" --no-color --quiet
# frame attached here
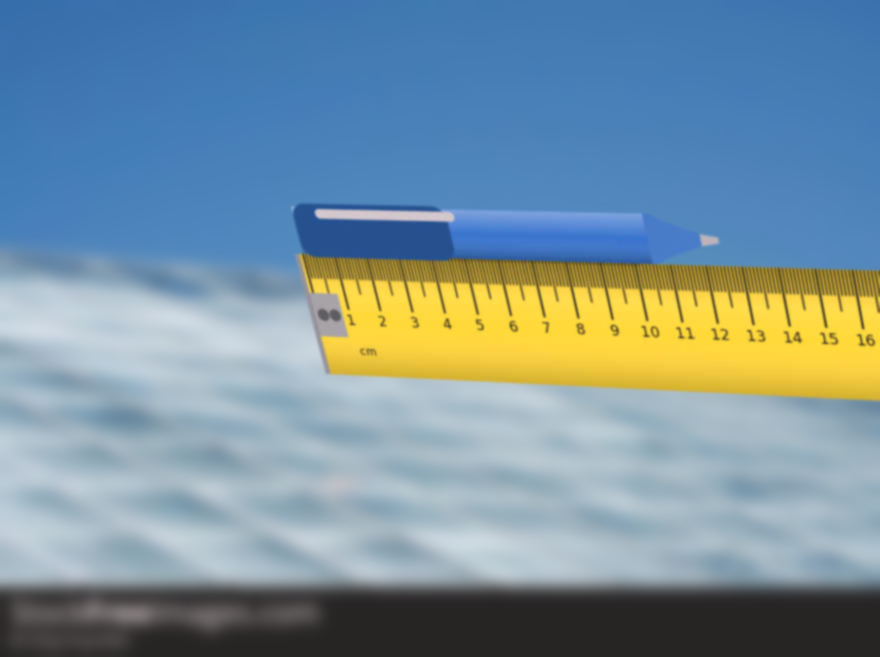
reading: 12.5cm
